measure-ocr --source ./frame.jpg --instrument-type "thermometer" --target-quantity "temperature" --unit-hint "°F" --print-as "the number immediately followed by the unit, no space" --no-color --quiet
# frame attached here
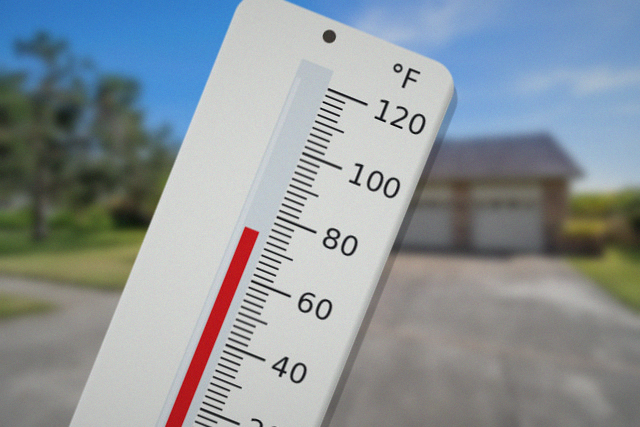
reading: 74°F
